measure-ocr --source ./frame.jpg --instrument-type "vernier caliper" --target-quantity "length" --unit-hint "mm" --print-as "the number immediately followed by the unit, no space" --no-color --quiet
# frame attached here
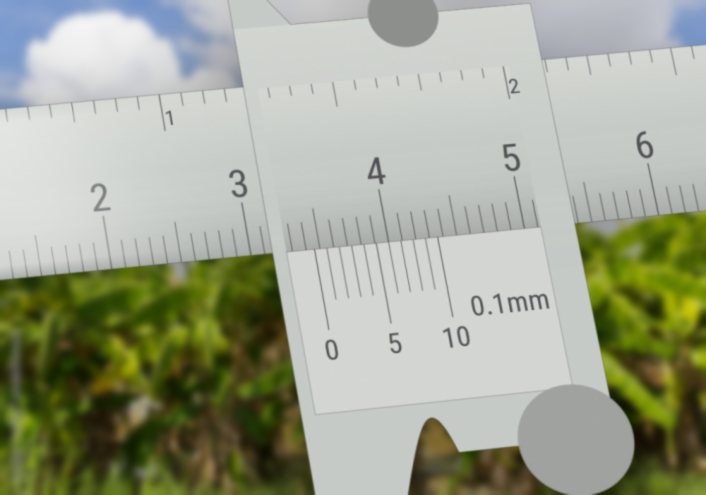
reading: 34.6mm
